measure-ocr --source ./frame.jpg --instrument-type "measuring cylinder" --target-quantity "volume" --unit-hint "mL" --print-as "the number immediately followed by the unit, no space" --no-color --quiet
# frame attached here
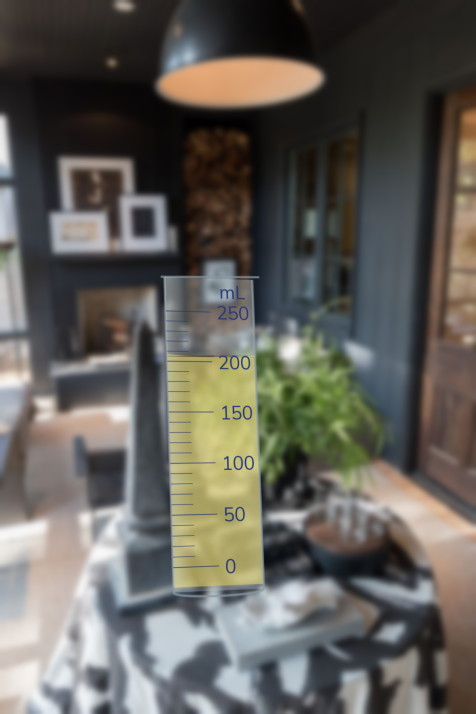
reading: 205mL
